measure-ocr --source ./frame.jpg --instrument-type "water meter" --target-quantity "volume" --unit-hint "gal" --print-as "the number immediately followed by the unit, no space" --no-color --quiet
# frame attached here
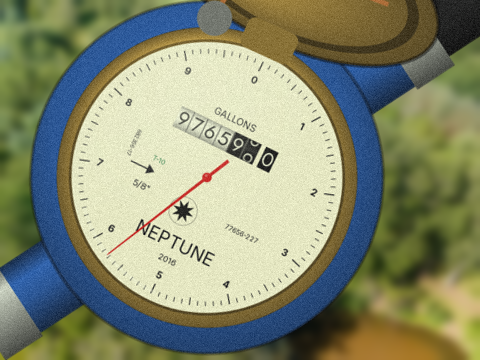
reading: 9765985.7gal
